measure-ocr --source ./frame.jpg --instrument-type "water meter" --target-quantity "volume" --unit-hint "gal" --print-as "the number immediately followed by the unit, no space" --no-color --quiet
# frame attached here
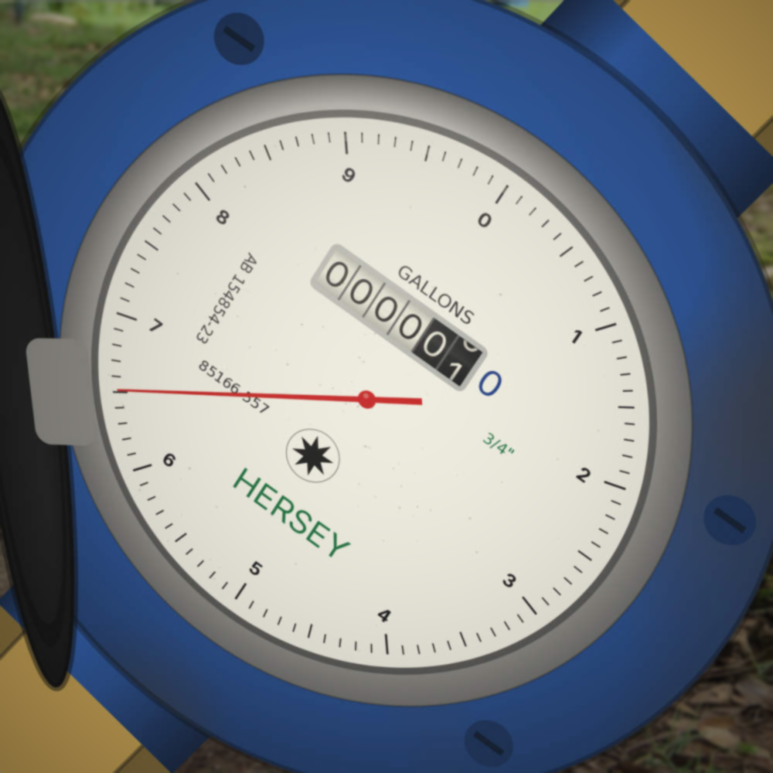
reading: 6.5gal
